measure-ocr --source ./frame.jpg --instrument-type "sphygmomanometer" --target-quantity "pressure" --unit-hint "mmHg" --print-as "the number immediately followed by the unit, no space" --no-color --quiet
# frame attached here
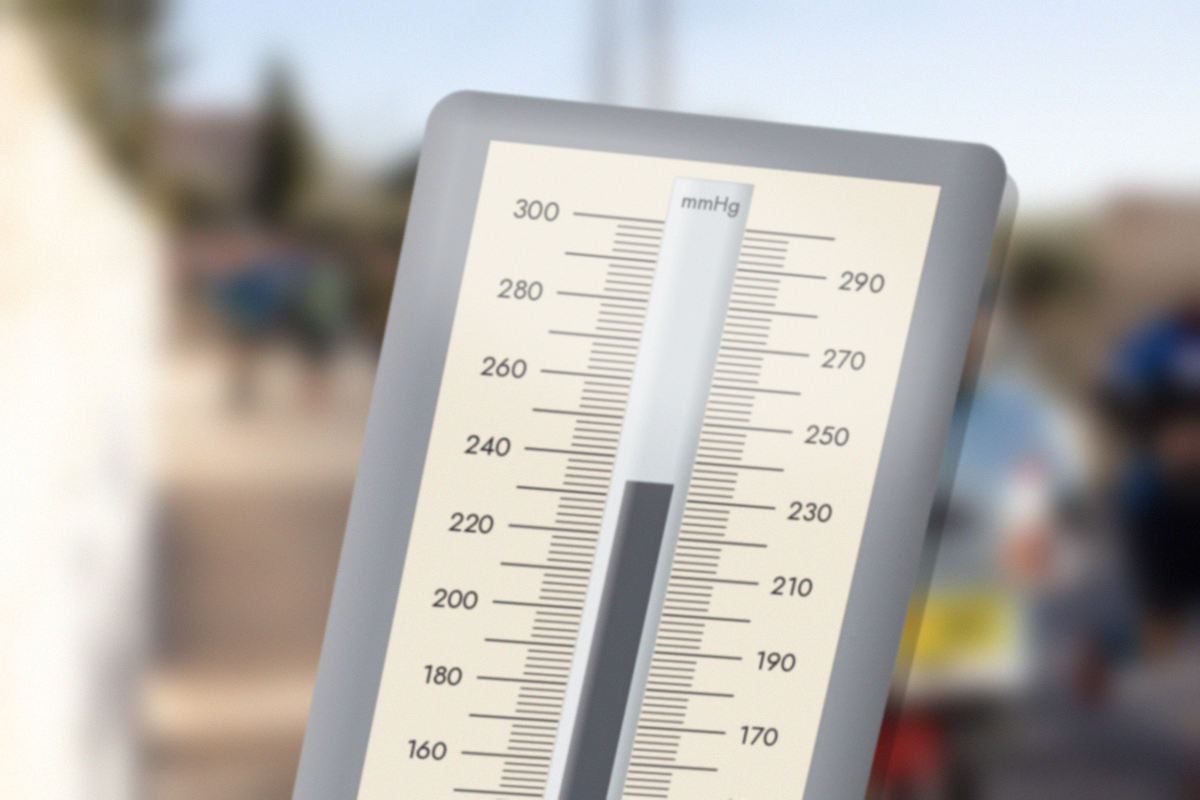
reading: 234mmHg
